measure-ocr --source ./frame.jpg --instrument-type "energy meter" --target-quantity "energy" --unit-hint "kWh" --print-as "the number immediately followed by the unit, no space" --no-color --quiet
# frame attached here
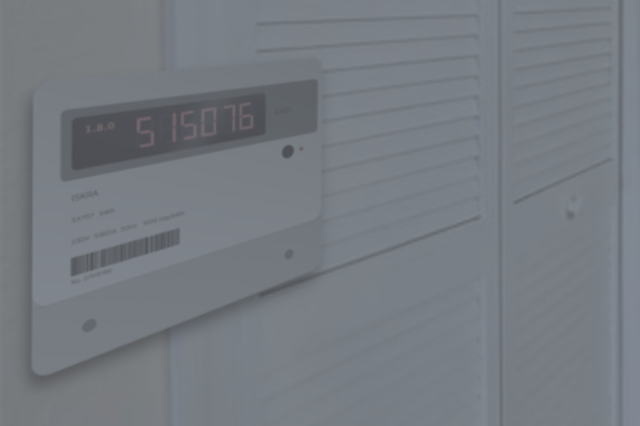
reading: 515076kWh
